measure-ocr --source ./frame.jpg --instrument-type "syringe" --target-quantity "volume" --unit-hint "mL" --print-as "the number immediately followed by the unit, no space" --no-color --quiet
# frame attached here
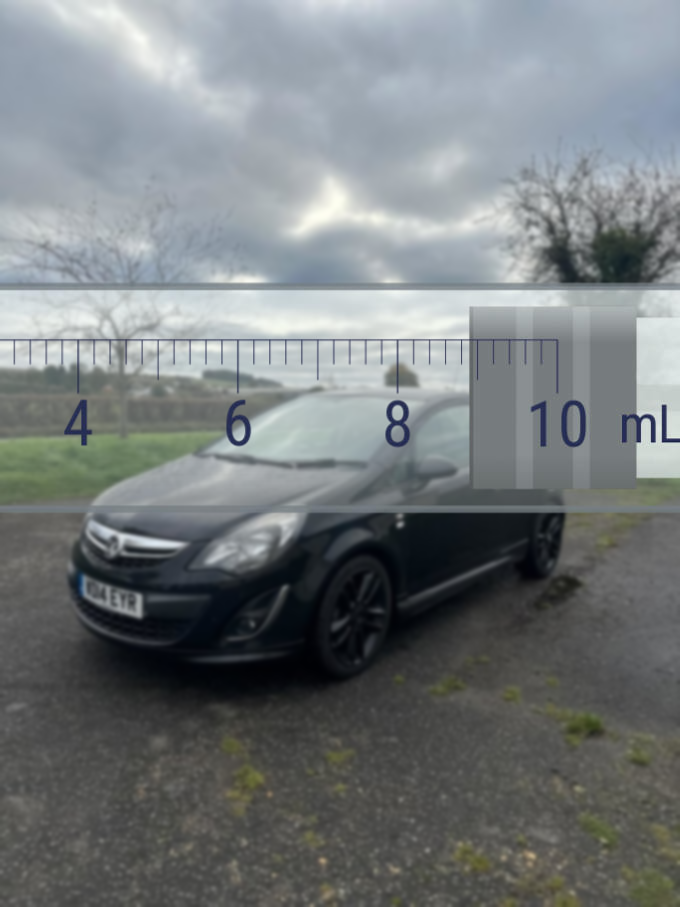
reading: 8.9mL
